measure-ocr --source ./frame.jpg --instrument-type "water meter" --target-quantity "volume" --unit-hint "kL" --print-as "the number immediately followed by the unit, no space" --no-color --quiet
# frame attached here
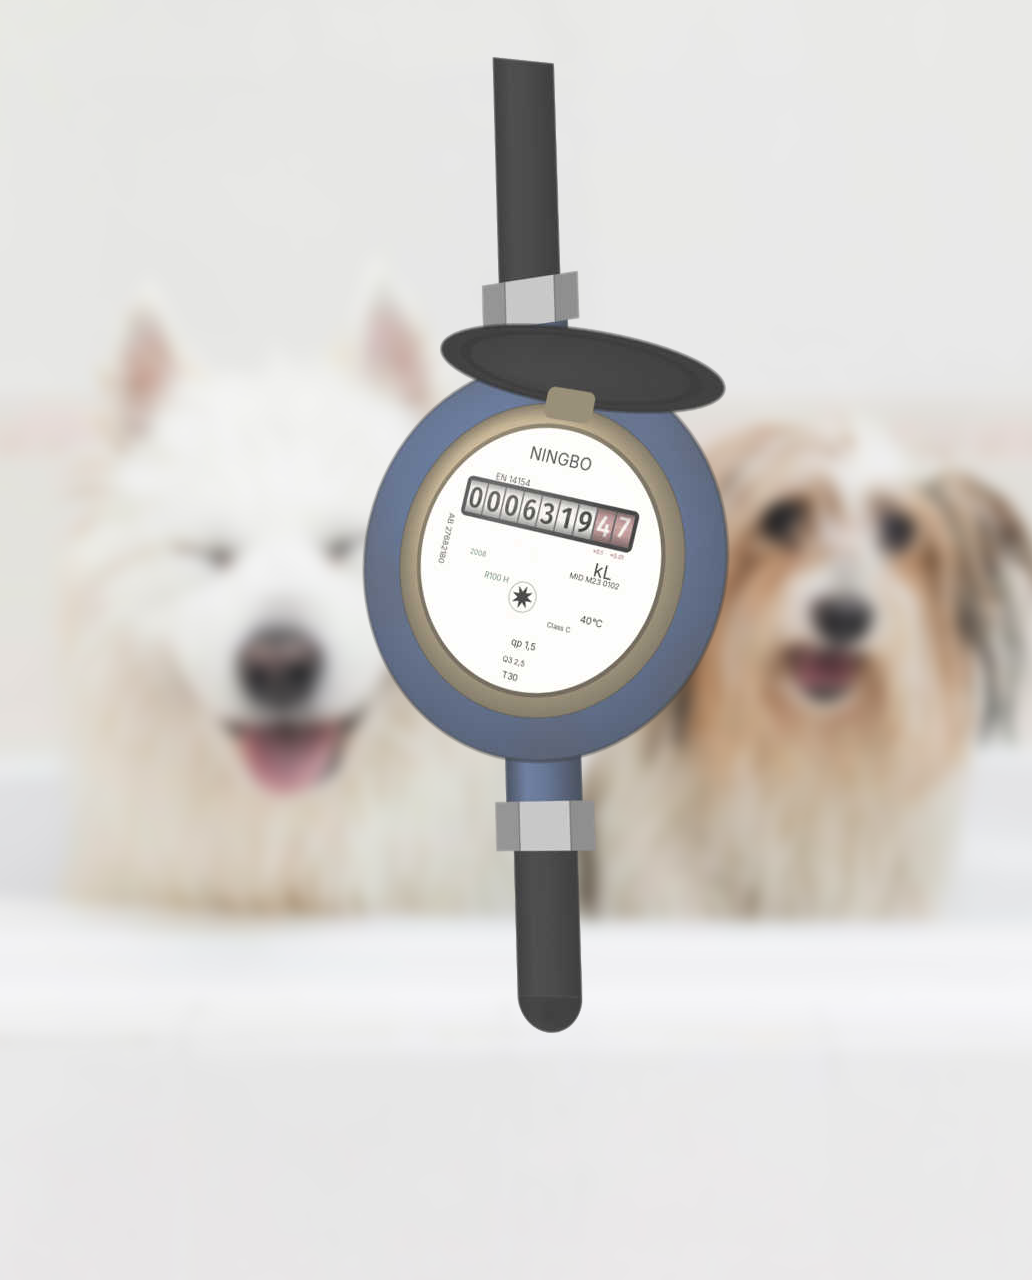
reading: 6319.47kL
